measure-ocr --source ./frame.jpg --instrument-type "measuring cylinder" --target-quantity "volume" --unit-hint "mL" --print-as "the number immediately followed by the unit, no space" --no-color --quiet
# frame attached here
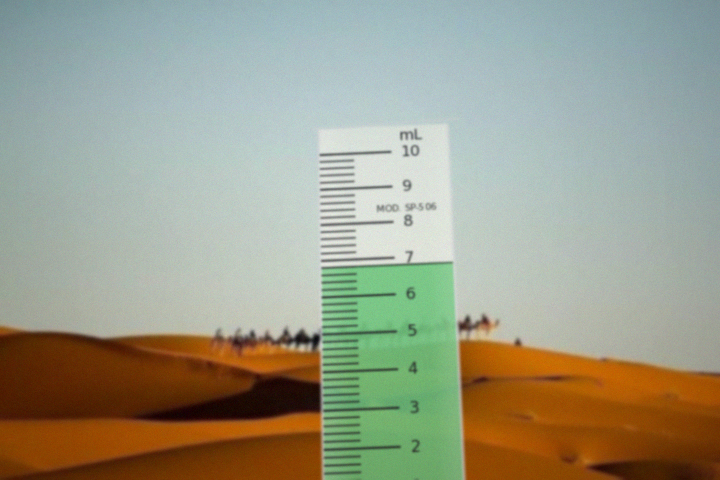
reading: 6.8mL
